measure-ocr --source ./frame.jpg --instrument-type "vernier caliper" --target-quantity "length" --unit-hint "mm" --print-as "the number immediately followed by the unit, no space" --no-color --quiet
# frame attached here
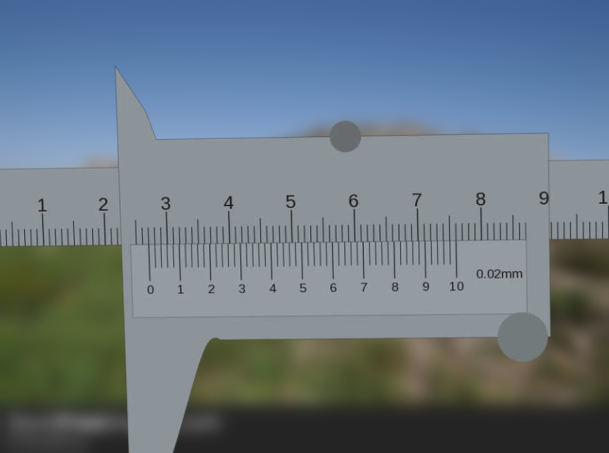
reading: 27.0mm
